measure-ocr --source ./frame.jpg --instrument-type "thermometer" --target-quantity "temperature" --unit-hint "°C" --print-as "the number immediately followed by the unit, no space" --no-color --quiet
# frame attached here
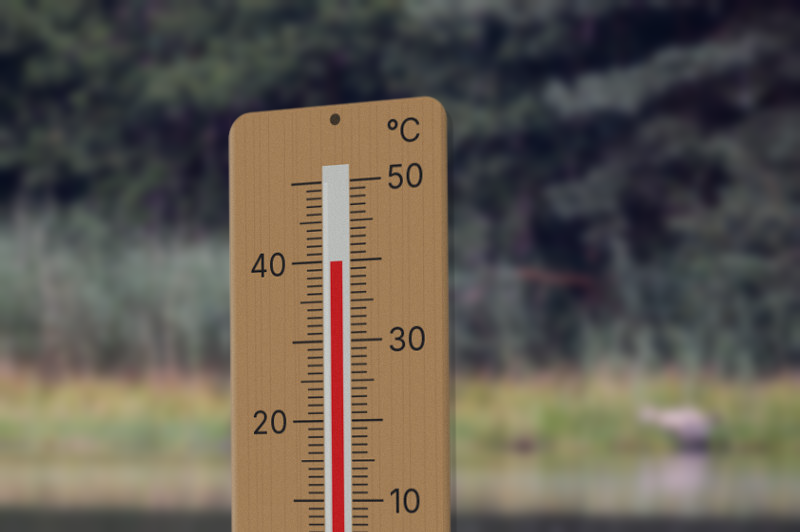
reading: 40°C
